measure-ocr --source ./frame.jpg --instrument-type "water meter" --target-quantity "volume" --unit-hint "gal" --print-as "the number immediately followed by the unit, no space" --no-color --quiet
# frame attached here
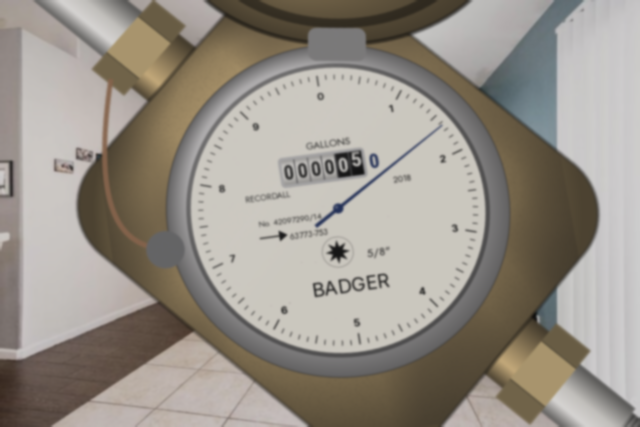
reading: 51.6gal
